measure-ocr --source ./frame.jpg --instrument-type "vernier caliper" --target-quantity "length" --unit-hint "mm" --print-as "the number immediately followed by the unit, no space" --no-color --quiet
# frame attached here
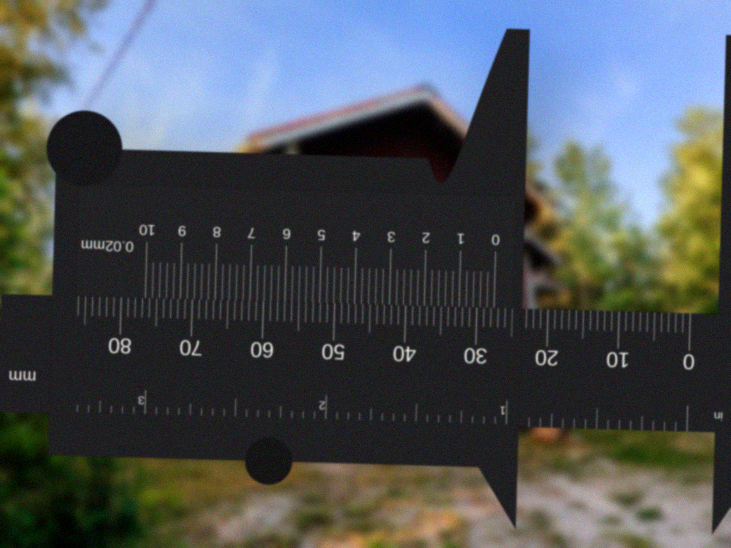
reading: 27.6mm
